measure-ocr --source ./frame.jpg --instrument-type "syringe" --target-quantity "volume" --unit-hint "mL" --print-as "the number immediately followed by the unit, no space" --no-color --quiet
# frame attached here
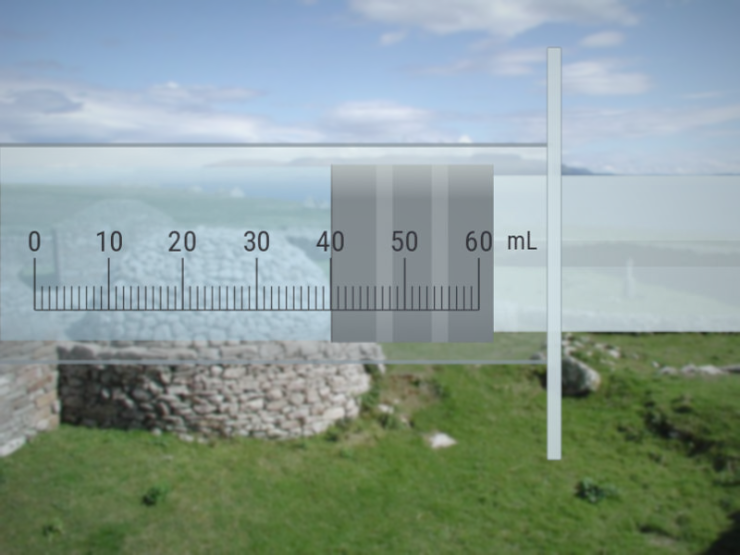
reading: 40mL
